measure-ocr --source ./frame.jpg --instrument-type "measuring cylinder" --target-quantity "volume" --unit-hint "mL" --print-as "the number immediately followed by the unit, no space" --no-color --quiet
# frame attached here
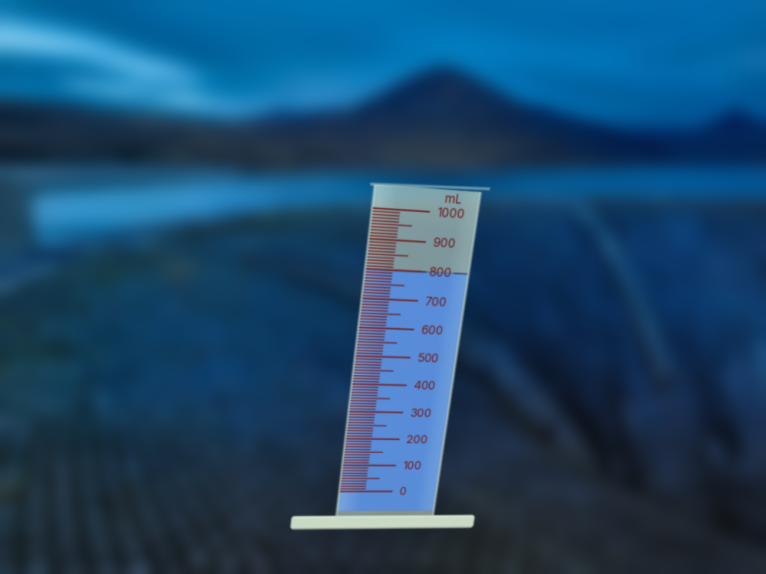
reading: 800mL
